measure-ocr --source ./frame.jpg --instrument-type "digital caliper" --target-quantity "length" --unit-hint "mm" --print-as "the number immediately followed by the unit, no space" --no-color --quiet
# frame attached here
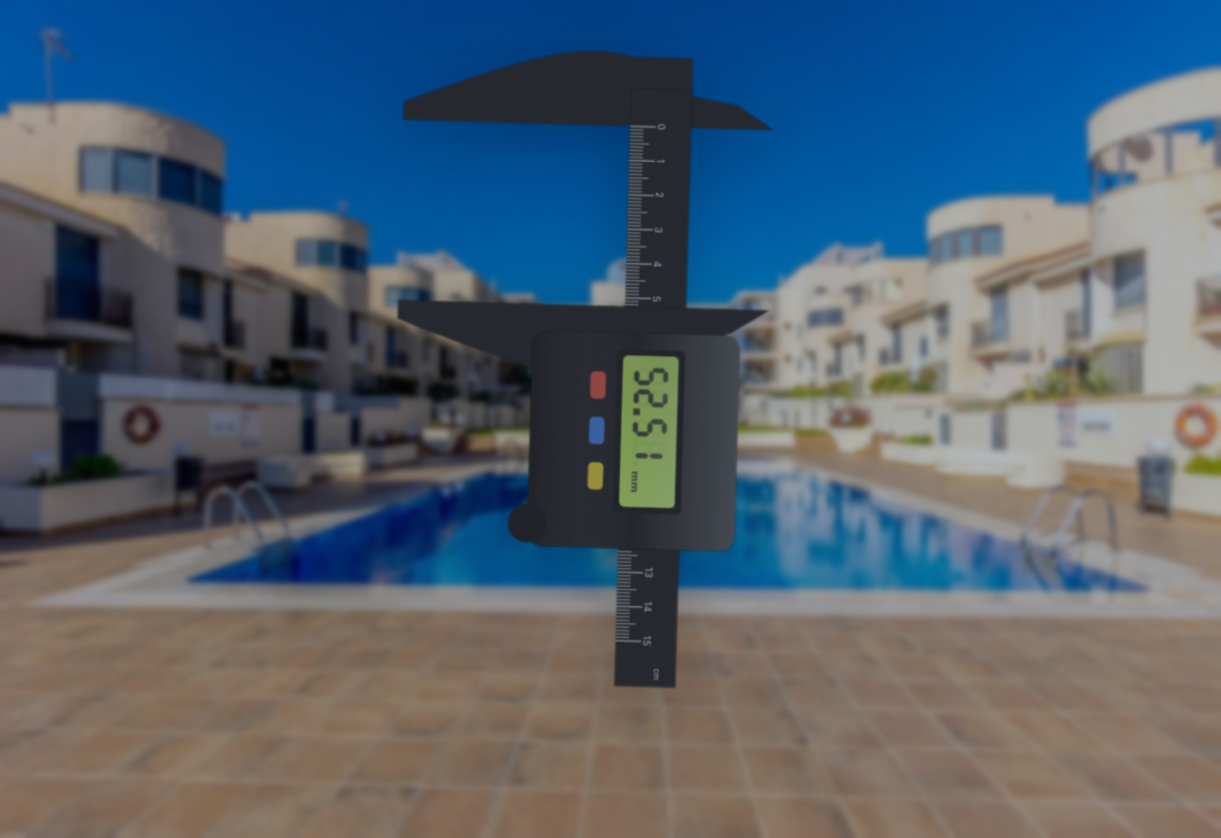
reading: 52.51mm
